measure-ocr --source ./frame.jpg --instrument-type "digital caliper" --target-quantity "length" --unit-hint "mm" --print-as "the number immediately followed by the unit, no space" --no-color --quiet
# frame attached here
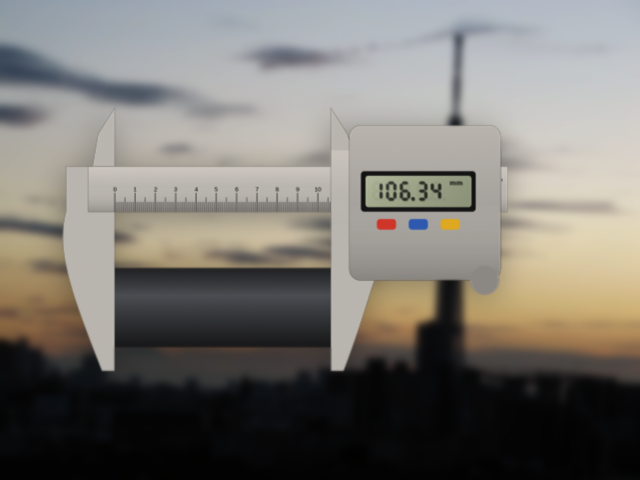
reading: 106.34mm
